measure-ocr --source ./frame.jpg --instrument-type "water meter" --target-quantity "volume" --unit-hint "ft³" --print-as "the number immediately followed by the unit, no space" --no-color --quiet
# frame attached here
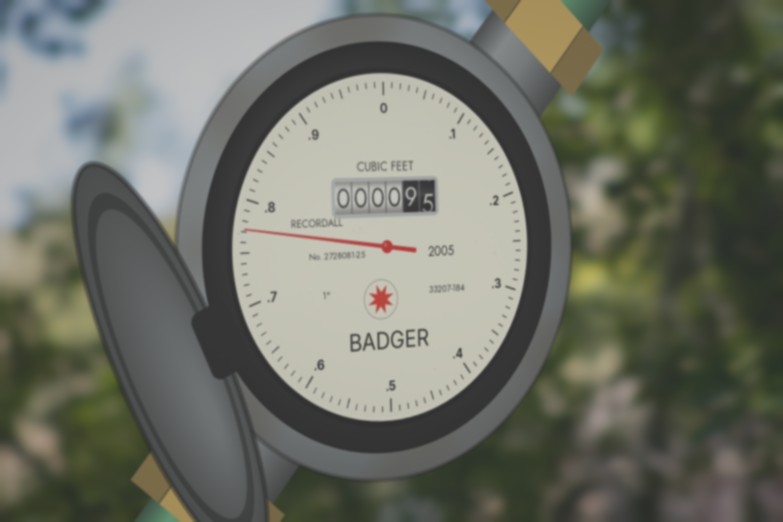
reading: 94.77ft³
